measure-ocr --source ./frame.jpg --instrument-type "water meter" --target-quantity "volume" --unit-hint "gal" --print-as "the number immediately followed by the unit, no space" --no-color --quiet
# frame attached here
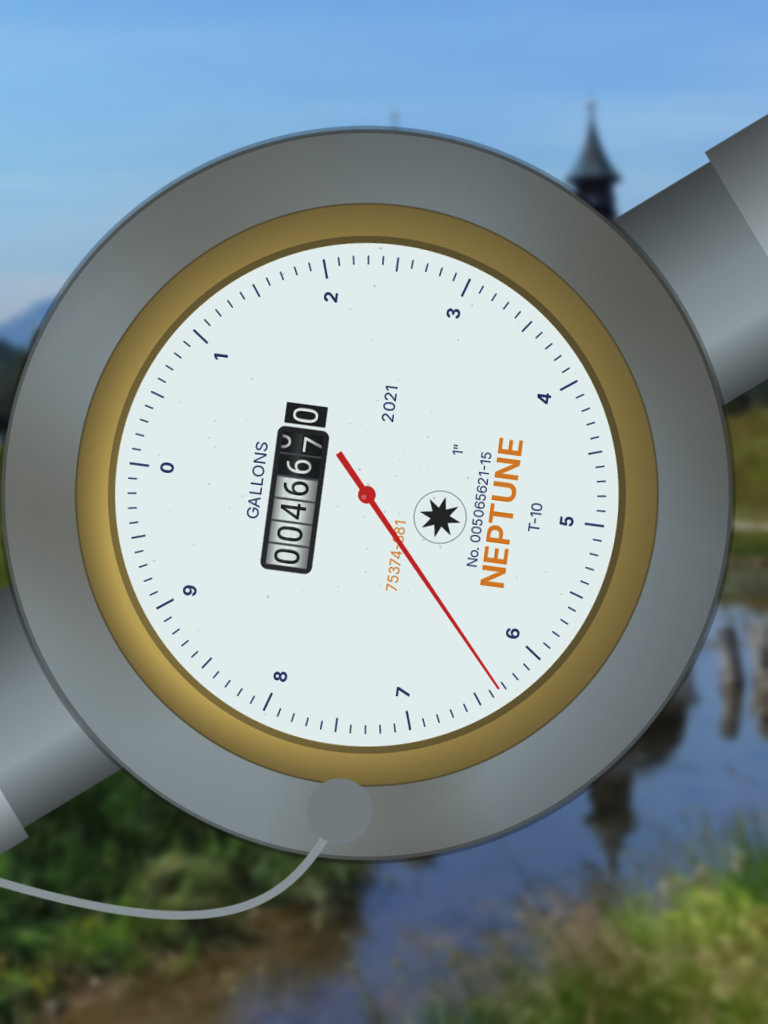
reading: 46666.3gal
